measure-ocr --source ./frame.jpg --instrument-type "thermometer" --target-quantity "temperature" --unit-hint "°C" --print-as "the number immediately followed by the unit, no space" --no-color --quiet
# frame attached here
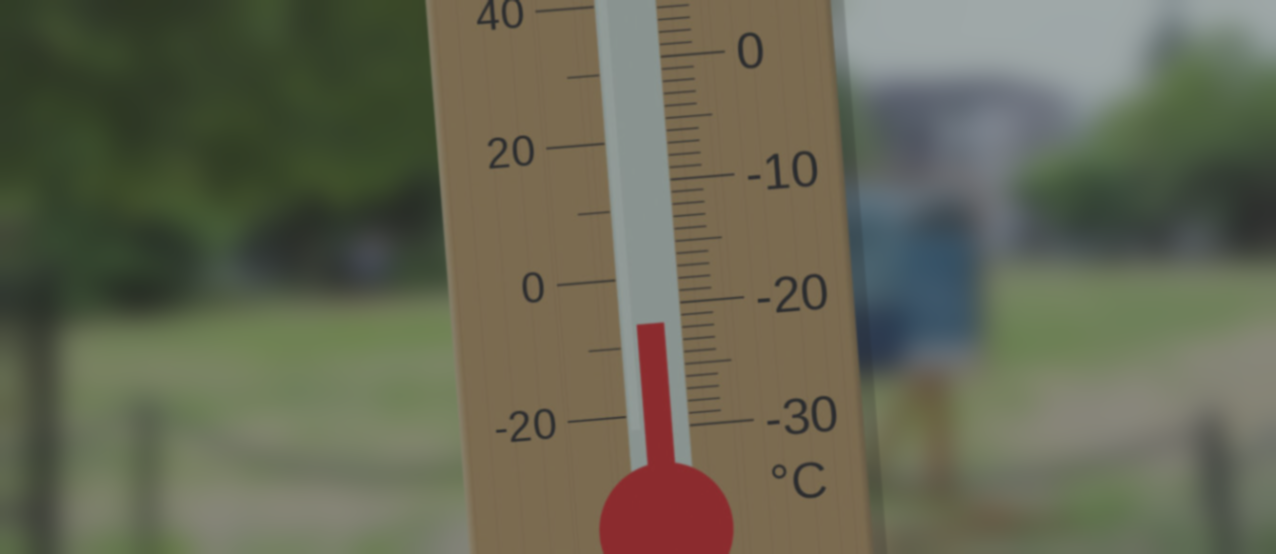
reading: -21.5°C
